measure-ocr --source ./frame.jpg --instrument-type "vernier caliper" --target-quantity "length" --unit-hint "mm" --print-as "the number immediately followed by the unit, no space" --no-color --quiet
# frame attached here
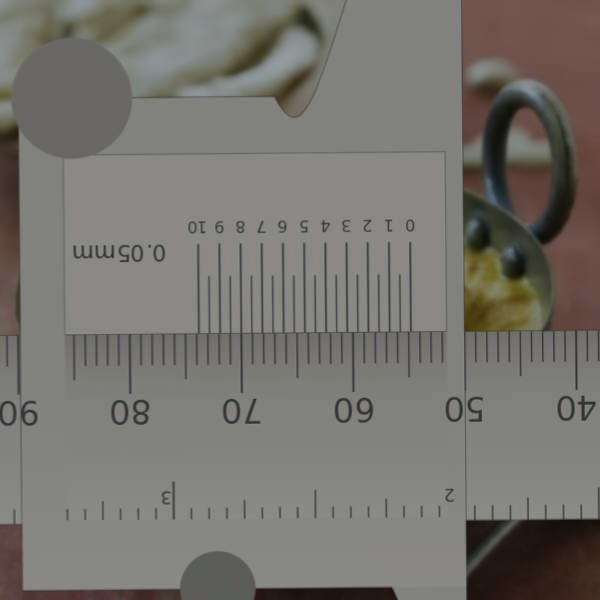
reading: 54.8mm
